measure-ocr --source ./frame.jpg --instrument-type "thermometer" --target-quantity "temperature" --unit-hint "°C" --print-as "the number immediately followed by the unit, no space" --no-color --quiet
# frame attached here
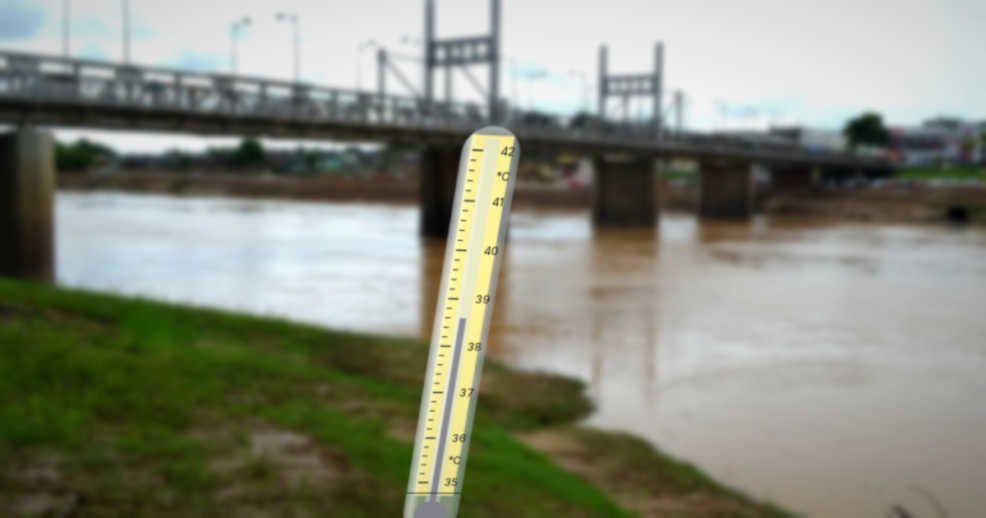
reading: 38.6°C
